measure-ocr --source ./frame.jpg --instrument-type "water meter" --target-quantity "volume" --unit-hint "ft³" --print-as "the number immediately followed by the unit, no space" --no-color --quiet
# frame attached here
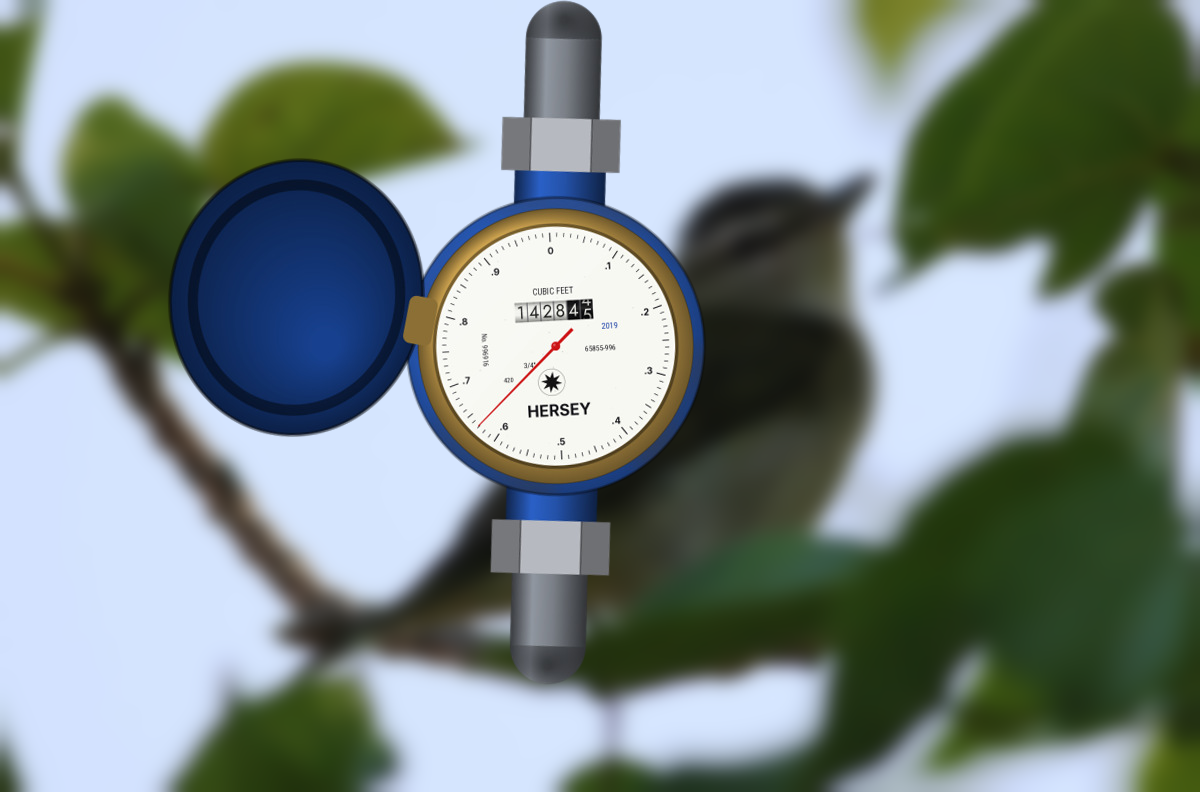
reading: 142844.63ft³
